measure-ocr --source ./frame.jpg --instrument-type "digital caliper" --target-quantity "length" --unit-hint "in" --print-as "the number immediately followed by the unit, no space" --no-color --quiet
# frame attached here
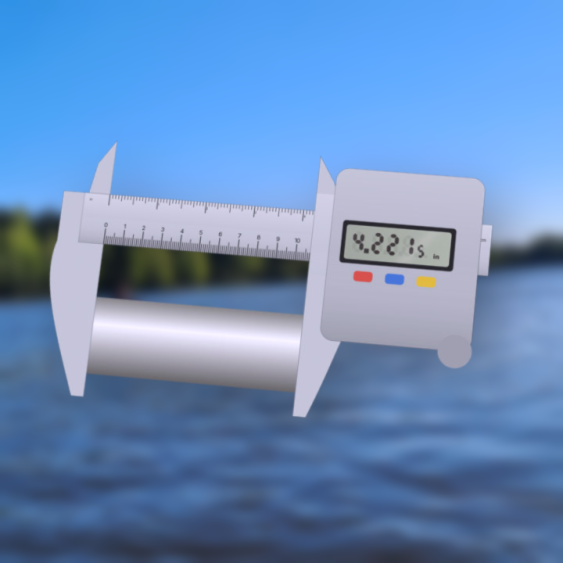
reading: 4.2215in
